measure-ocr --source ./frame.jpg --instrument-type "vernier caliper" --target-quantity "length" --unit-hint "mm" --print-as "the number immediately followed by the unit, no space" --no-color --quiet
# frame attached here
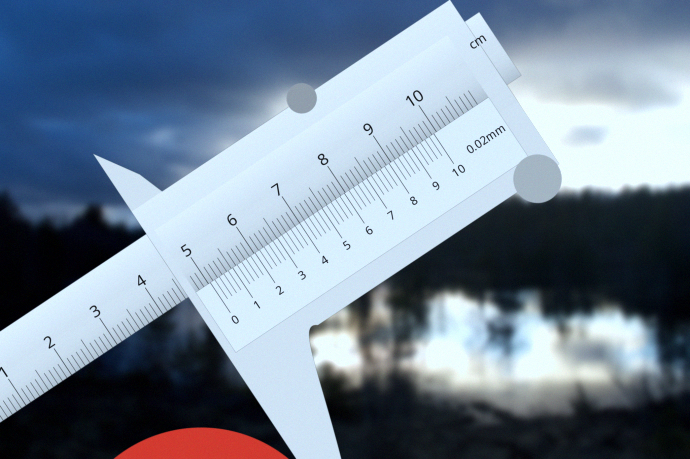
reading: 50.4mm
